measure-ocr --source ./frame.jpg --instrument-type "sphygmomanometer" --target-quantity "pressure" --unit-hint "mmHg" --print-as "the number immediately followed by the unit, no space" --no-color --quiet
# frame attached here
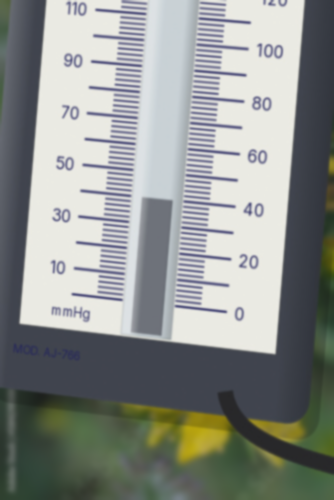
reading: 40mmHg
